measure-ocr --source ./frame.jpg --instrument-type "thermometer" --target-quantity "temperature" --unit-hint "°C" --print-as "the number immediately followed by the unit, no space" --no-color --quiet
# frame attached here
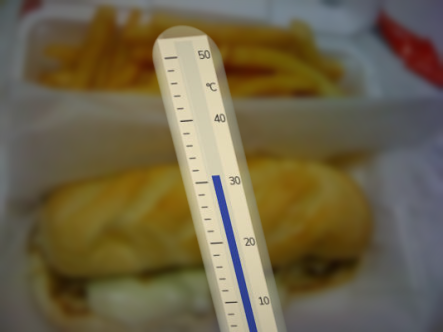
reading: 31°C
